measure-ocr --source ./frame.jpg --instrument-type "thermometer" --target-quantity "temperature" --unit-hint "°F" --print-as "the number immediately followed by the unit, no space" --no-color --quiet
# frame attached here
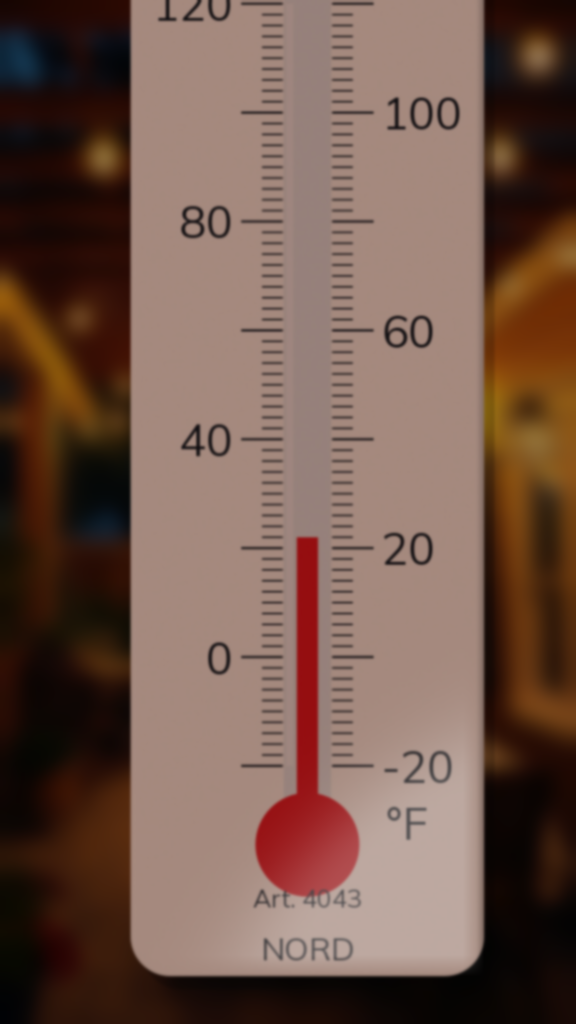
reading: 22°F
